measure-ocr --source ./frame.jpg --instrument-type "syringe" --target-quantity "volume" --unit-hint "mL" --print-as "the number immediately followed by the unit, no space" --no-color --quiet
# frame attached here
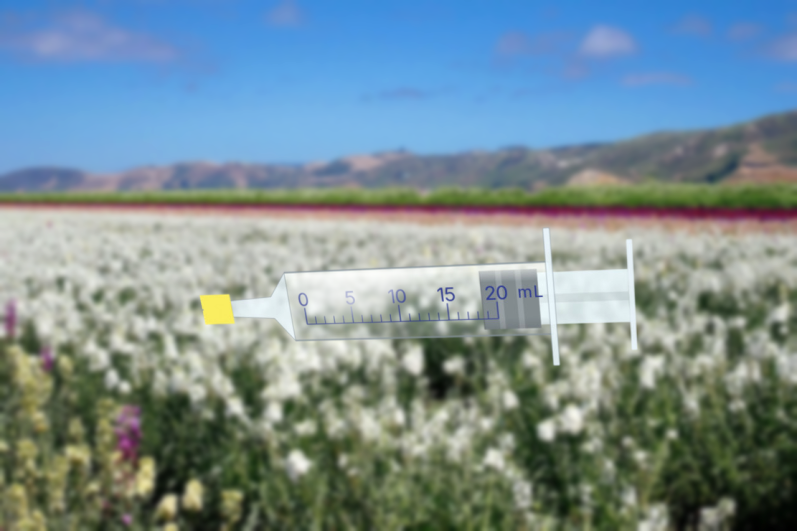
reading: 18.5mL
